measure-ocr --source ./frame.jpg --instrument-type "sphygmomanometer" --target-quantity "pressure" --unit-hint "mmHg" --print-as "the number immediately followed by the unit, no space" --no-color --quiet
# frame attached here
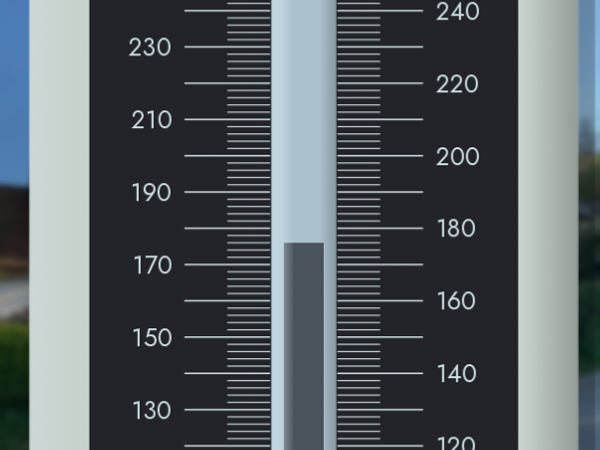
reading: 176mmHg
